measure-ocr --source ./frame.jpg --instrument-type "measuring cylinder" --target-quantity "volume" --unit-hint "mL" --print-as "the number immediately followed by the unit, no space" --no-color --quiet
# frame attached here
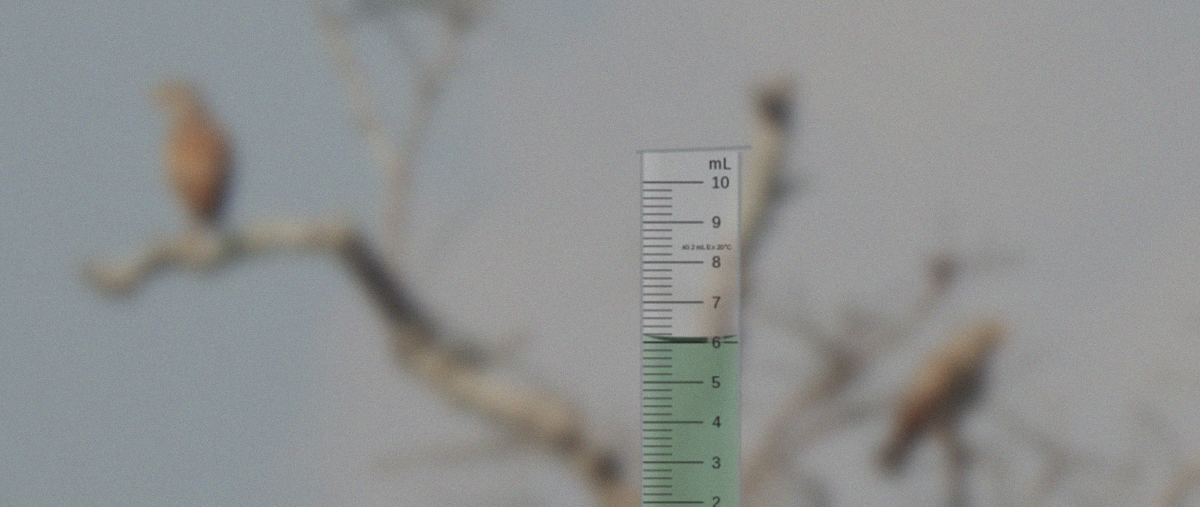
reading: 6mL
